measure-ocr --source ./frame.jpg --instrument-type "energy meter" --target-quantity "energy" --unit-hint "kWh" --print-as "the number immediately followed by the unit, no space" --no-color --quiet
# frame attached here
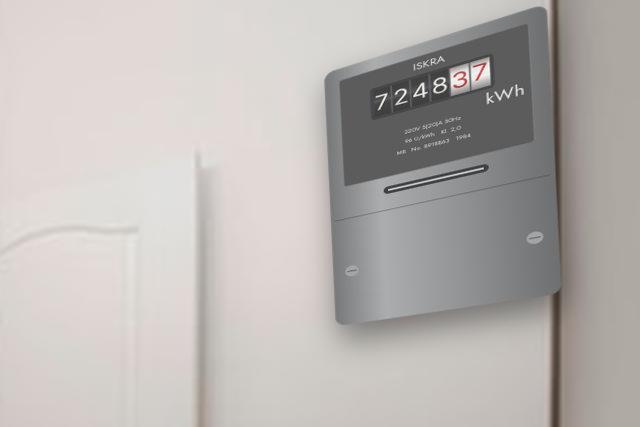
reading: 7248.37kWh
